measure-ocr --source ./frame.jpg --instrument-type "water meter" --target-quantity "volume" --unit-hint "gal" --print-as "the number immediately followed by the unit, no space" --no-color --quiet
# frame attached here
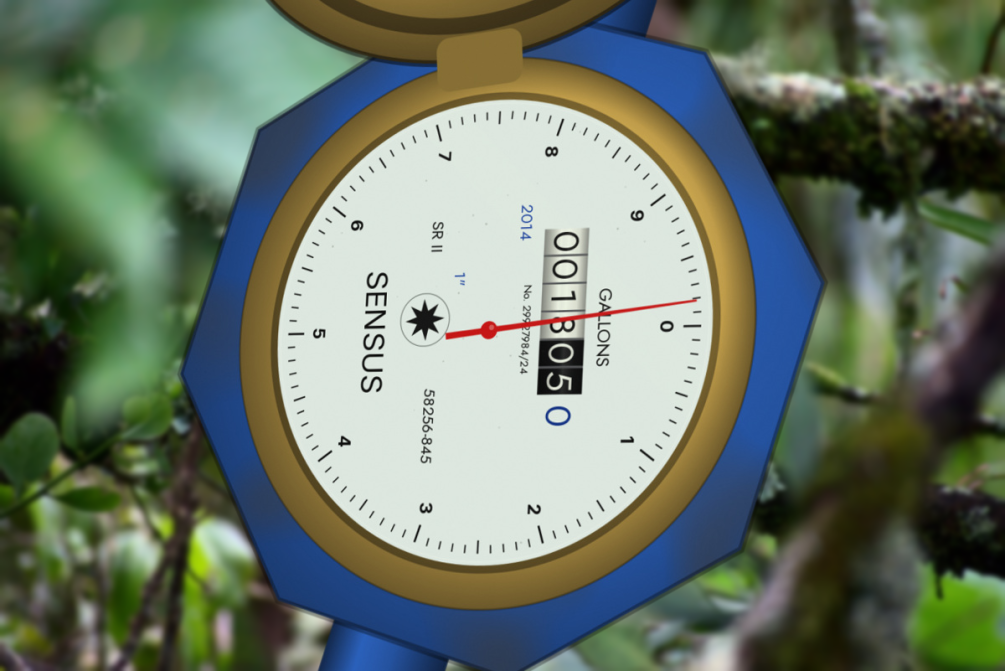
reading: 18049.8gal
